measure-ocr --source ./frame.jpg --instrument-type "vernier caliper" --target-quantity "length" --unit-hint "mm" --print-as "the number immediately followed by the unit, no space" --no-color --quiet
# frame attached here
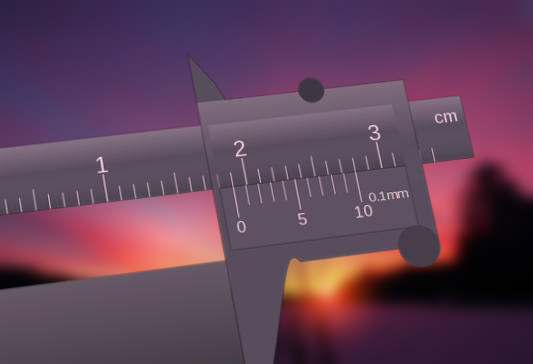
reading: 19.0mm
